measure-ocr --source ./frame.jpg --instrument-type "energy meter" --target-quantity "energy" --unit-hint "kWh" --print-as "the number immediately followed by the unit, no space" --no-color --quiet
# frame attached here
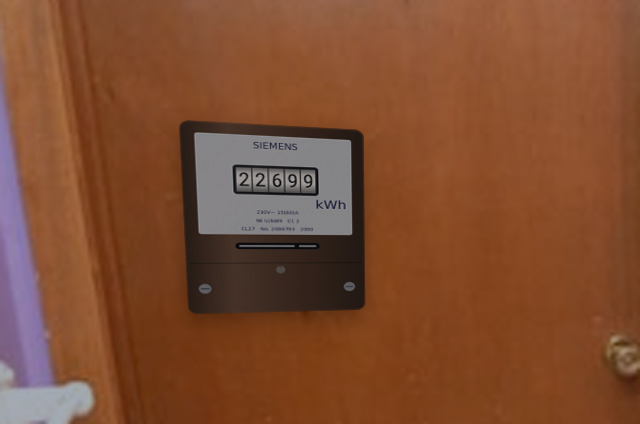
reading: 22699kWh
